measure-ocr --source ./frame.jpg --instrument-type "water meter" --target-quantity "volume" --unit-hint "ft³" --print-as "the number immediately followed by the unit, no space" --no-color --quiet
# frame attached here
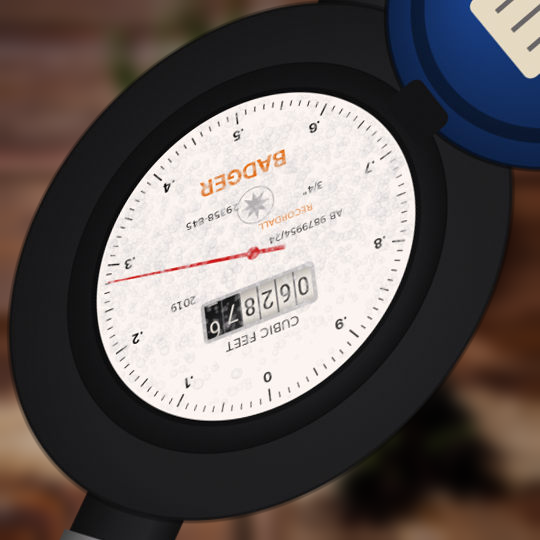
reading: 62876.28ft³
